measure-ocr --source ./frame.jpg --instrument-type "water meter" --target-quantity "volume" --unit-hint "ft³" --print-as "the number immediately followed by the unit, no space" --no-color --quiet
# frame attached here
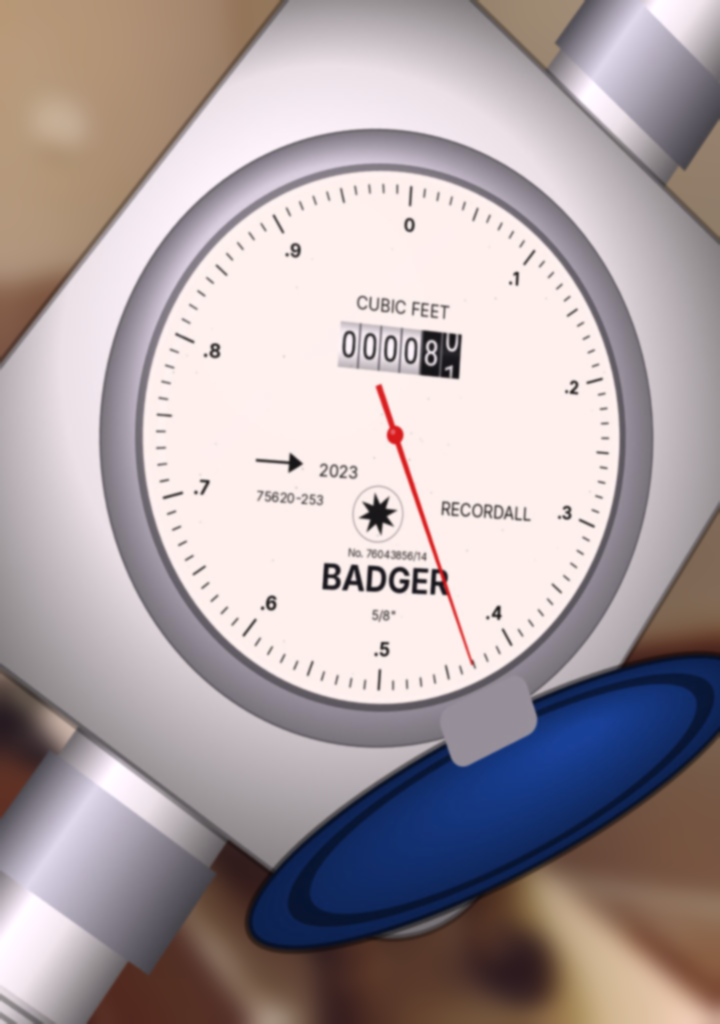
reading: 80.43ft³
